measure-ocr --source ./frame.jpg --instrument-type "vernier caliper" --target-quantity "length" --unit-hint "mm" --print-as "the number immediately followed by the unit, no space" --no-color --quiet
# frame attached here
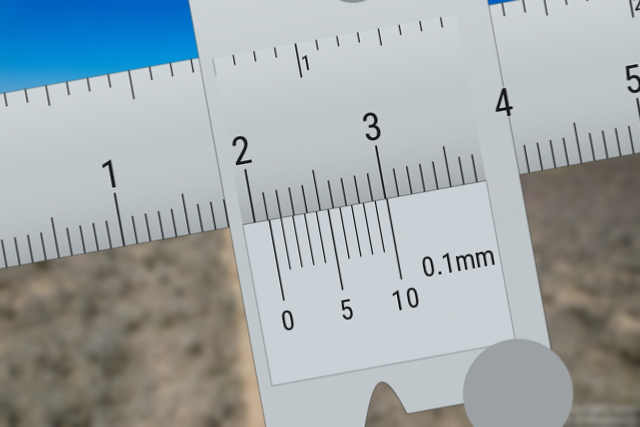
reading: 21.1mm
